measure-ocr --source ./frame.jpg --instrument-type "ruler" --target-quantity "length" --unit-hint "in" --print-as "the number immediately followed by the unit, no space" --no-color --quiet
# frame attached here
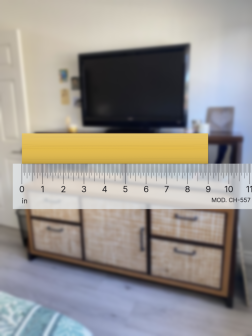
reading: 9in
